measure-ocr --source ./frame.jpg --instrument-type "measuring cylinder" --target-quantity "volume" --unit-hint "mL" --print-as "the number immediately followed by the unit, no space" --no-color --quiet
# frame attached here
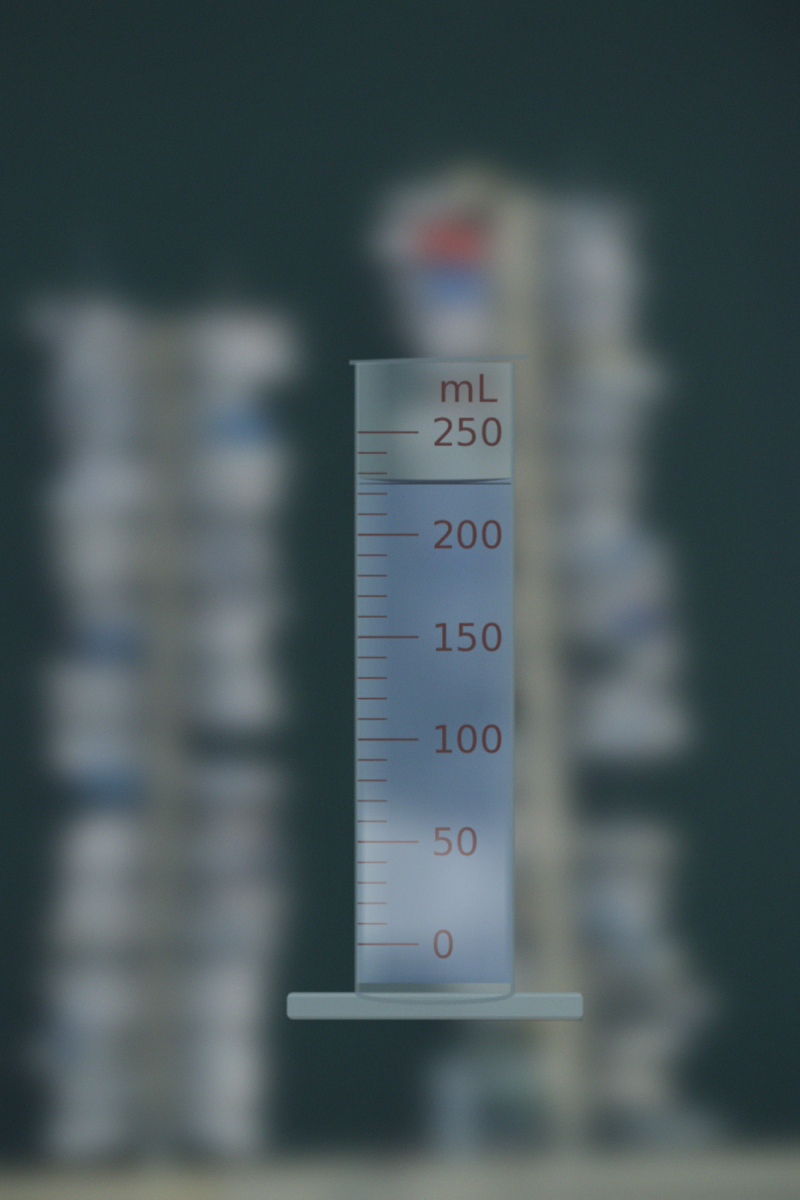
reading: 225mL
